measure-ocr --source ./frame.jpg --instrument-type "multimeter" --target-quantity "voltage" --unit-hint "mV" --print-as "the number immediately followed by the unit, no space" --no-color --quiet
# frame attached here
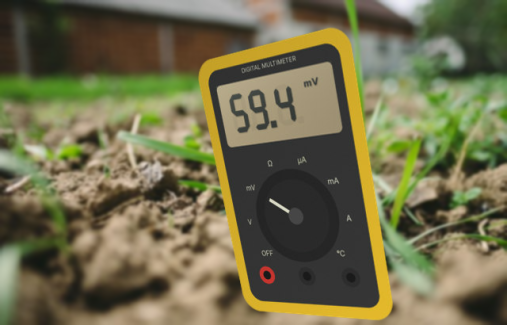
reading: 59.4mV
